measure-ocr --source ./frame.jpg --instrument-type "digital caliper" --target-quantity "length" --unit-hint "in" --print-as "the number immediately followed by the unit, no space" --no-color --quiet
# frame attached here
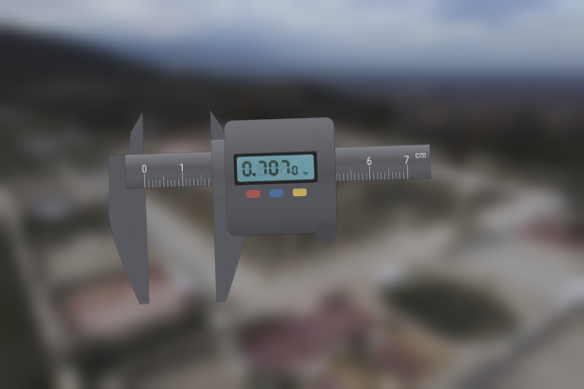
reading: 0.7070in
